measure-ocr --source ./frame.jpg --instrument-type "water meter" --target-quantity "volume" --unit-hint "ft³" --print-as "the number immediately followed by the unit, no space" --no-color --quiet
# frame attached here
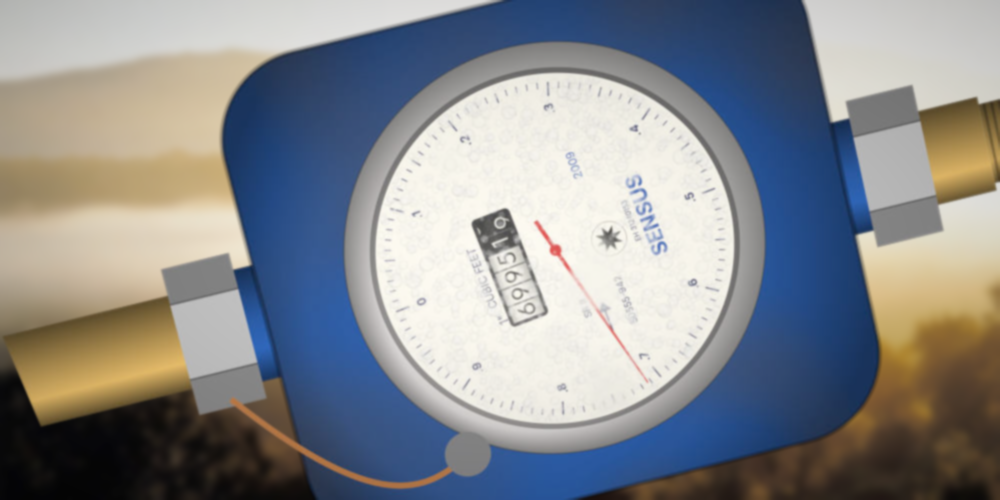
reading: 699518.71ft³
